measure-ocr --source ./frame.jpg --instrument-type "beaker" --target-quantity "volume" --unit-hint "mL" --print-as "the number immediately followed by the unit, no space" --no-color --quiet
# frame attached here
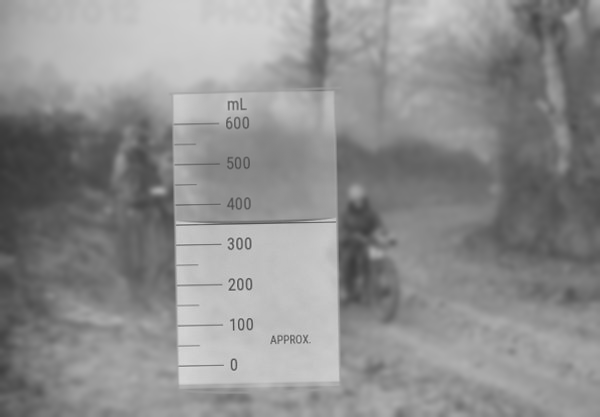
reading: 350mL
